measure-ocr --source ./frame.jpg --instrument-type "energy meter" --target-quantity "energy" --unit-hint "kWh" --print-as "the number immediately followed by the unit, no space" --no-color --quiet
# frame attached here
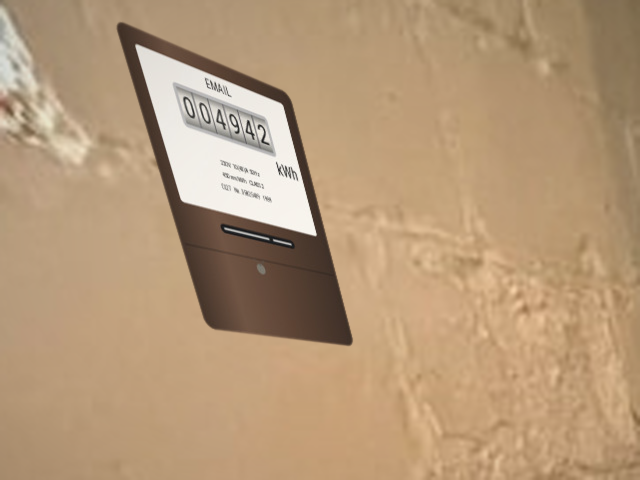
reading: 4942kWh
